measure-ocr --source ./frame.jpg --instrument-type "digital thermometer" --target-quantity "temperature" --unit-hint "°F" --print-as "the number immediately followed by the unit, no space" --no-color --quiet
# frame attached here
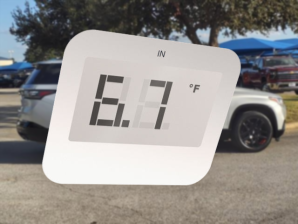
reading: 6.7°F
